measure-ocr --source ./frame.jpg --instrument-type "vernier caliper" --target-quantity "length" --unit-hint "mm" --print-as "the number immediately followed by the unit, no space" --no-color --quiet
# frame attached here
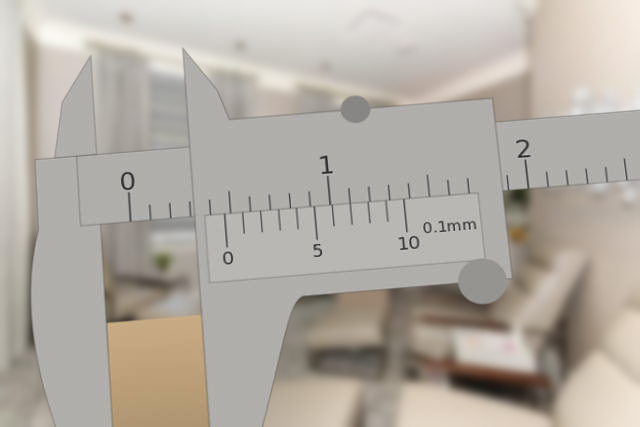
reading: 4.7mm
